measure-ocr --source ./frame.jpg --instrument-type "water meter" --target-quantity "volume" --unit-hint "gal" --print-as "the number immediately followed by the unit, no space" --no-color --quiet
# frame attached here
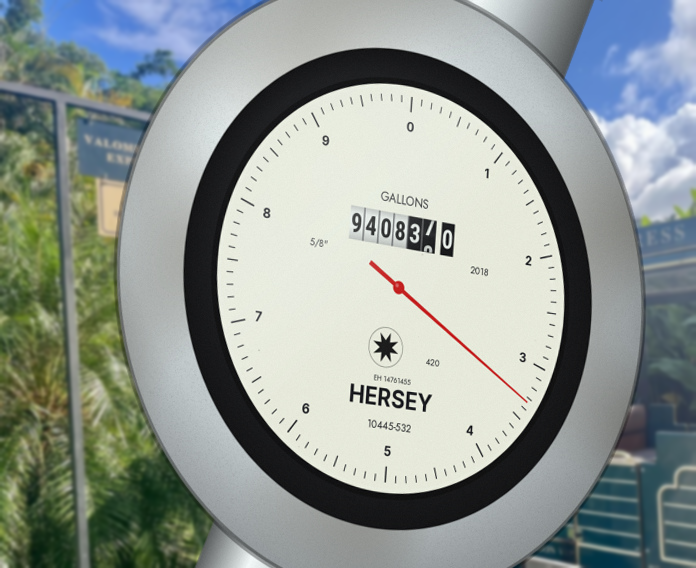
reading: 9408373.3gal
